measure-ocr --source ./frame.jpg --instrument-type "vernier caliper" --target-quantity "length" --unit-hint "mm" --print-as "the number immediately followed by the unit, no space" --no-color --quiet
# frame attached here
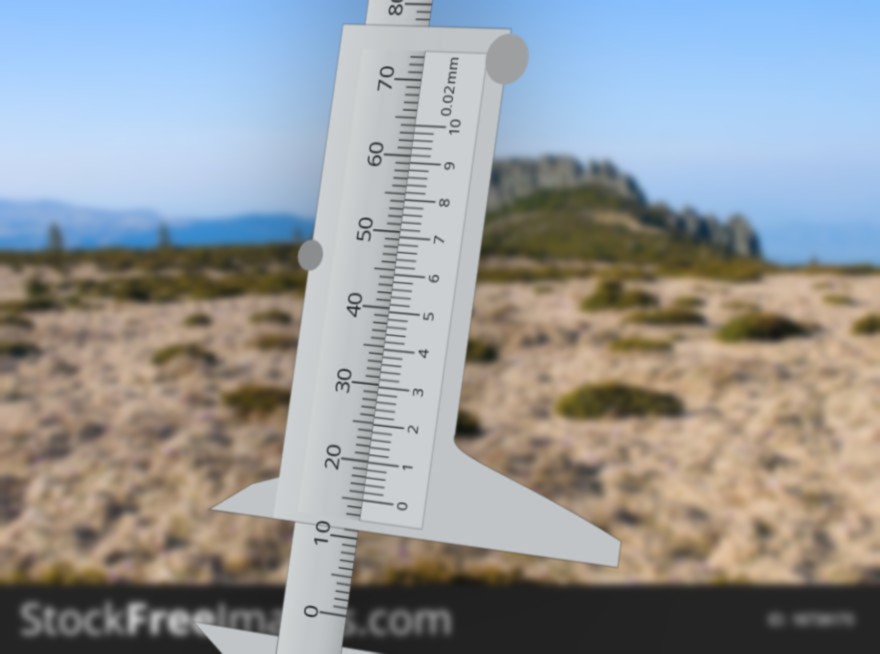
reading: 15.0mm
